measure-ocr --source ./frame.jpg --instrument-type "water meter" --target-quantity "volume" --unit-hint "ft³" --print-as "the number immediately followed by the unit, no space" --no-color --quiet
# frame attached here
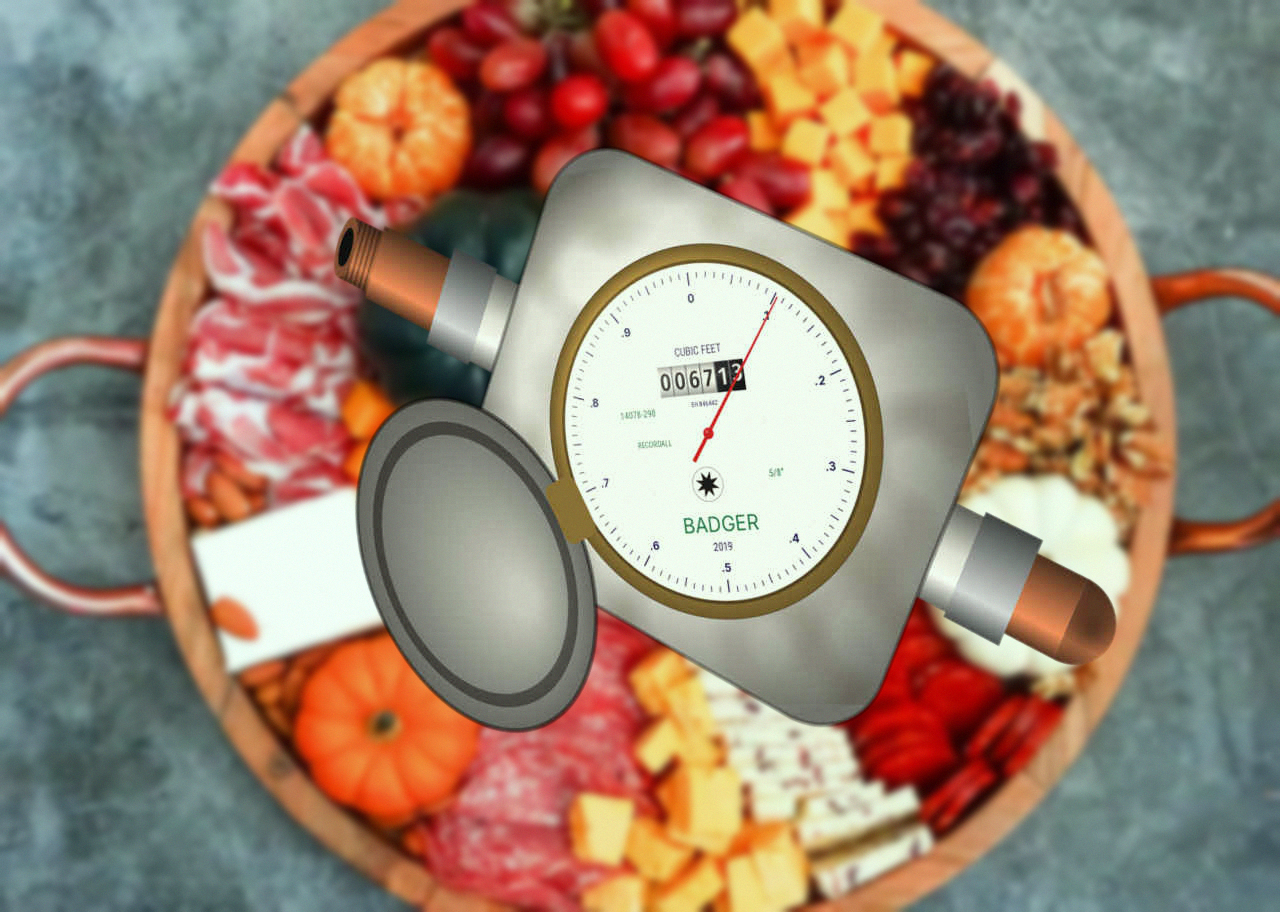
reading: 6713.10ft³
